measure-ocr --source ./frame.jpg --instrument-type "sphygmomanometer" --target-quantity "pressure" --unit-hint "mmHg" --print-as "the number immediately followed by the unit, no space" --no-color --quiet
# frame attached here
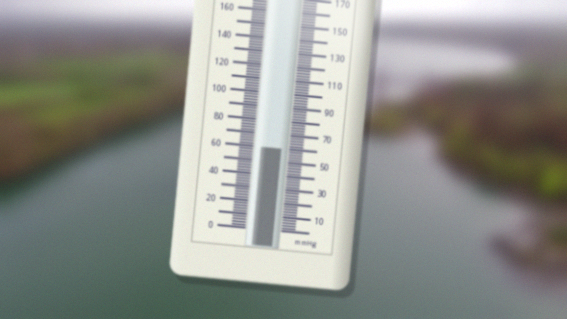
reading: 60mmHg
